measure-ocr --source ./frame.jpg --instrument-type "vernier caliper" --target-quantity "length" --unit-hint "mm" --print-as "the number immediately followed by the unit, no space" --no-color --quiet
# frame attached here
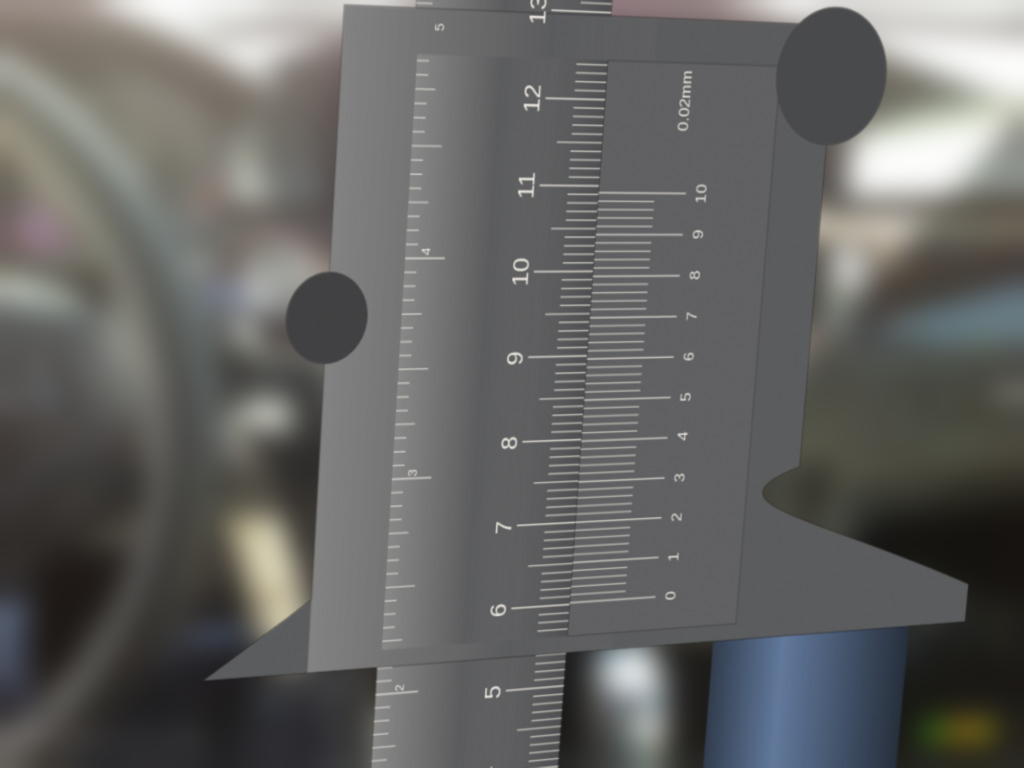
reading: 60.2mm
